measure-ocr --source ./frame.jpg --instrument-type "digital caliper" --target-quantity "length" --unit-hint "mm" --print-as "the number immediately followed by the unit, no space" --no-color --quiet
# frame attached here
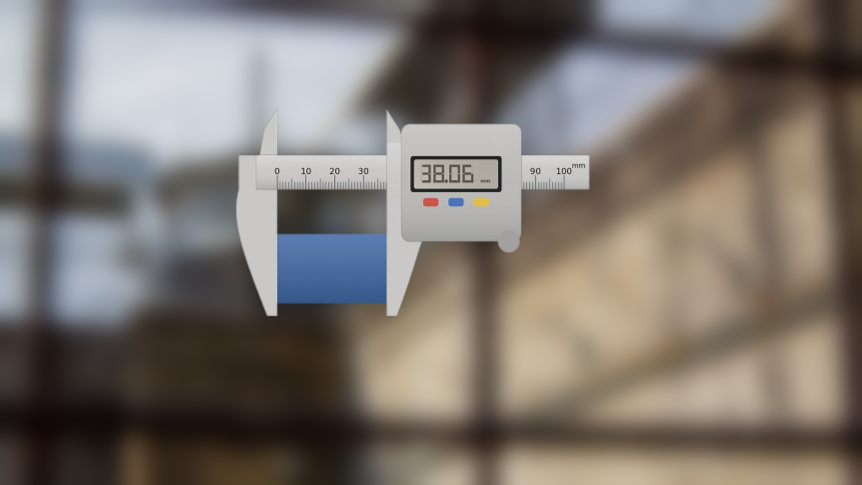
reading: 38.06mm
